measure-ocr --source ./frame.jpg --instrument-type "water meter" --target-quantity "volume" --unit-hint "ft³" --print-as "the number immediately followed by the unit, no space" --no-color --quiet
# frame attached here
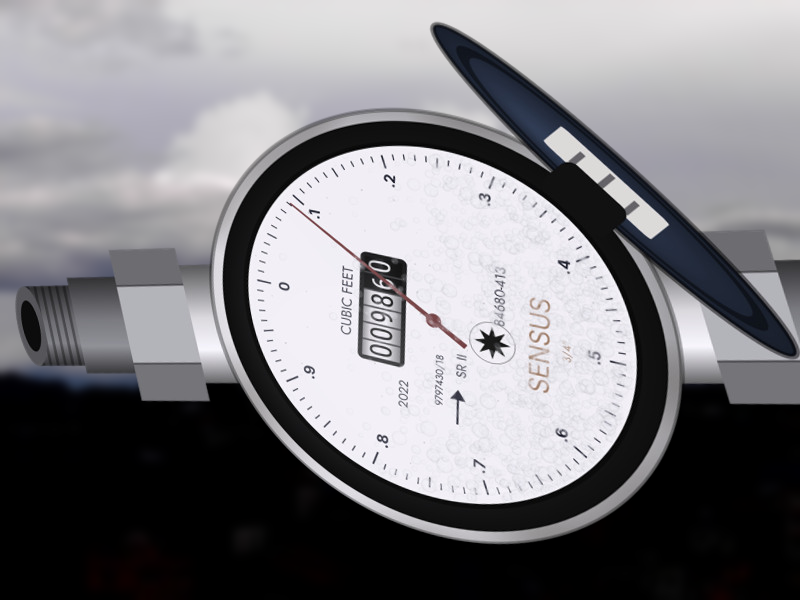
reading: 9860.09ft³
